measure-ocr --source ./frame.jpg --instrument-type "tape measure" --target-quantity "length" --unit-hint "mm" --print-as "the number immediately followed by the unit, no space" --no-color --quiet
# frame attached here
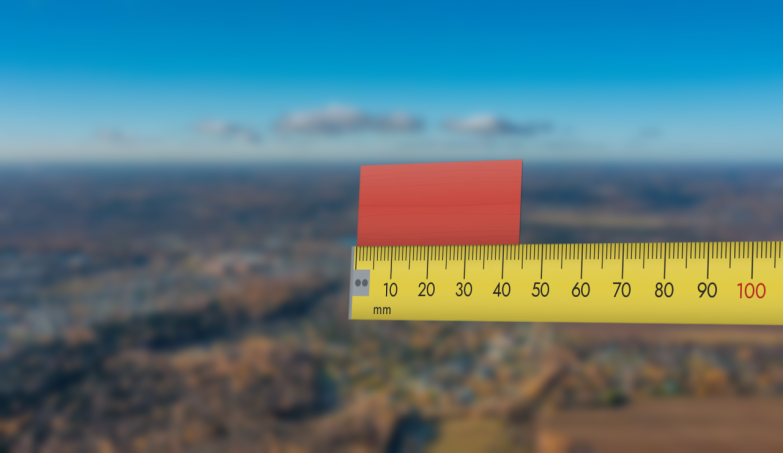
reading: 44mm
